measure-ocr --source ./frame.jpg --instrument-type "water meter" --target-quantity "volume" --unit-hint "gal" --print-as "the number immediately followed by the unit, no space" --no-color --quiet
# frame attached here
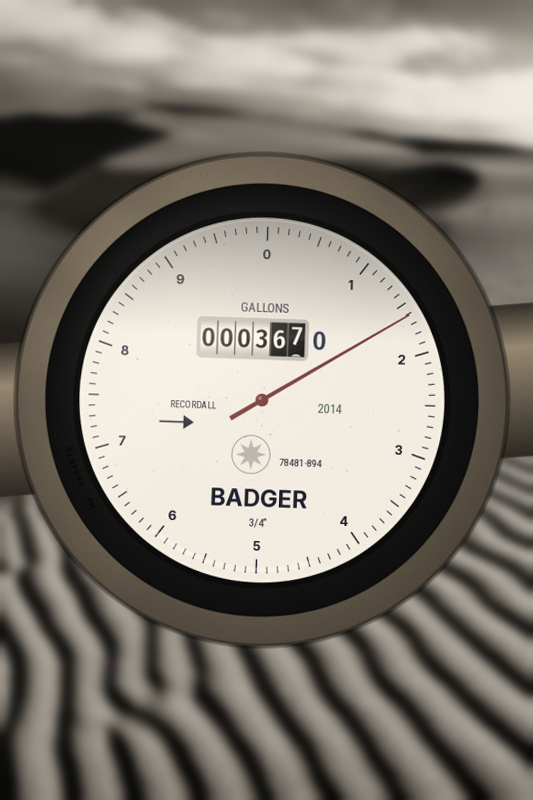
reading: 3671.6gal
